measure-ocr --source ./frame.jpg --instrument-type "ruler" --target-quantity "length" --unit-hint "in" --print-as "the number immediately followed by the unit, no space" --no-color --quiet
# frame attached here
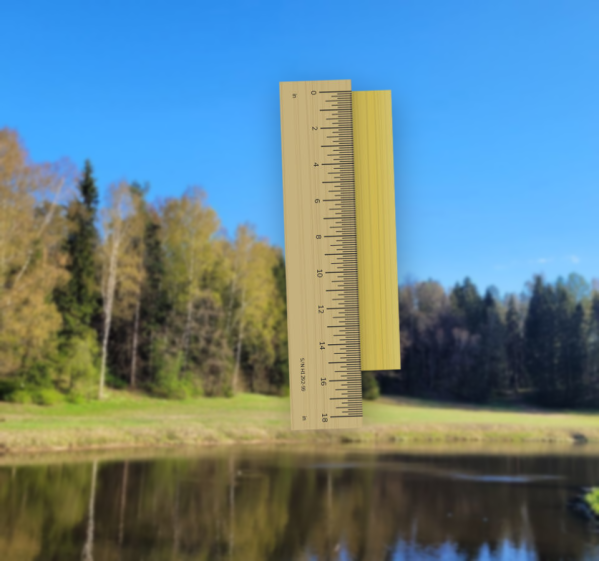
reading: 15.5in
